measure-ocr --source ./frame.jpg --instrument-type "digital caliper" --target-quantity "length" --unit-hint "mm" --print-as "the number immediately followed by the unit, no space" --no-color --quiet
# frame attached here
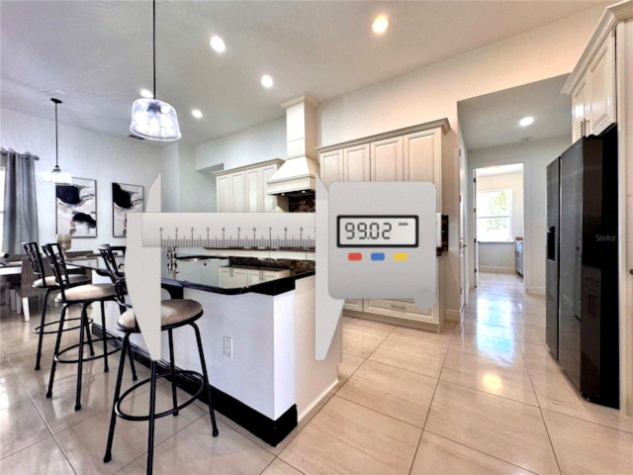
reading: 99.02mm
